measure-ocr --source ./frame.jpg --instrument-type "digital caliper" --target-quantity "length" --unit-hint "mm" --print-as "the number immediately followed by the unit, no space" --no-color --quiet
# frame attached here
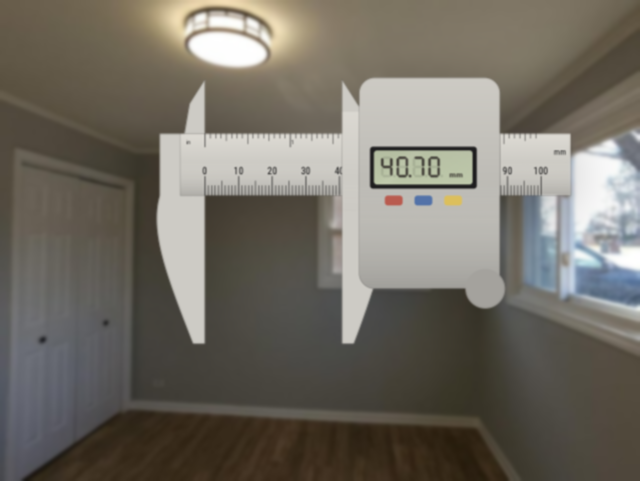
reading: 40.70mm
